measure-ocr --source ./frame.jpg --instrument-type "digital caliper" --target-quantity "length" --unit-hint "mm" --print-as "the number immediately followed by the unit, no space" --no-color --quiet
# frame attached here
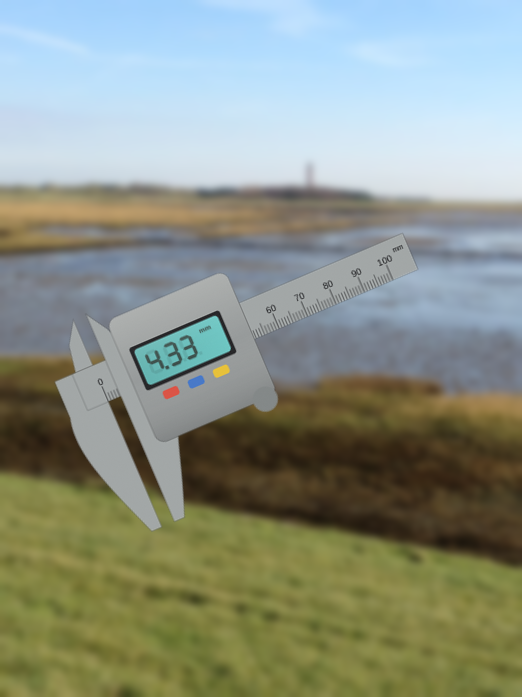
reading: 4.33mm
